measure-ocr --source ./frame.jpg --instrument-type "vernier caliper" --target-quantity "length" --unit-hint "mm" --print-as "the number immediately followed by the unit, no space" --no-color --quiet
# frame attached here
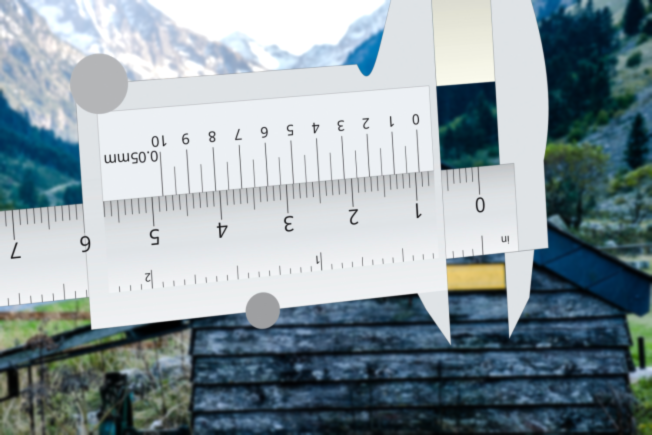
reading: 9.4mm
